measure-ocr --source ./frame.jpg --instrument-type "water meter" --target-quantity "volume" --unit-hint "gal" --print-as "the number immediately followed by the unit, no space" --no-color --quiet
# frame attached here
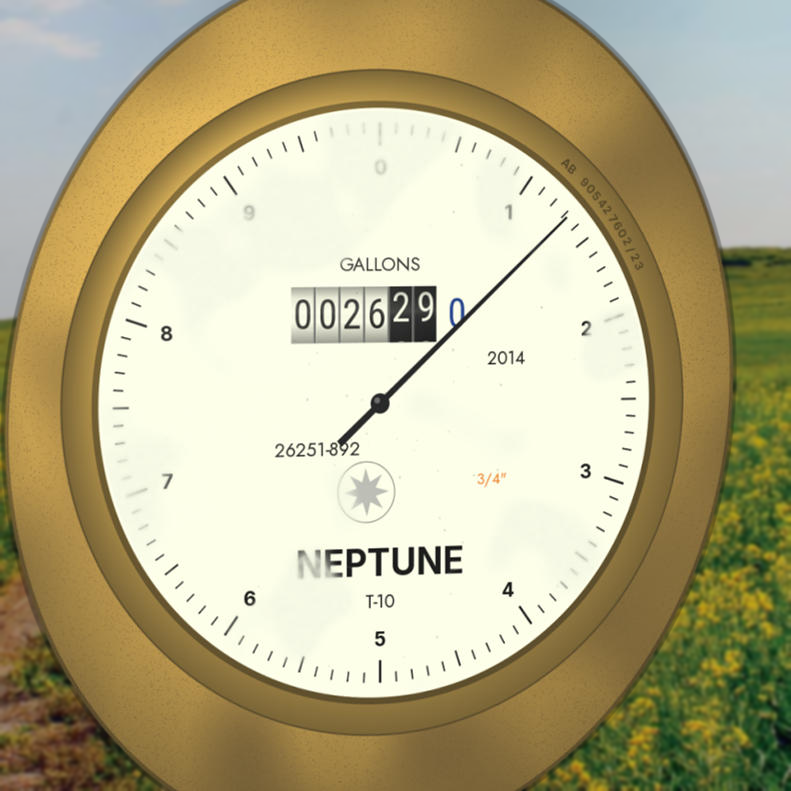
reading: 26291.3gal
